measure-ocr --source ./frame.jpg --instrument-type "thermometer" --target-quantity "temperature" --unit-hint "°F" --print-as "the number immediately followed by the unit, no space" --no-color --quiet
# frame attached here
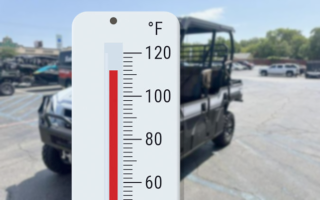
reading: 112°F
